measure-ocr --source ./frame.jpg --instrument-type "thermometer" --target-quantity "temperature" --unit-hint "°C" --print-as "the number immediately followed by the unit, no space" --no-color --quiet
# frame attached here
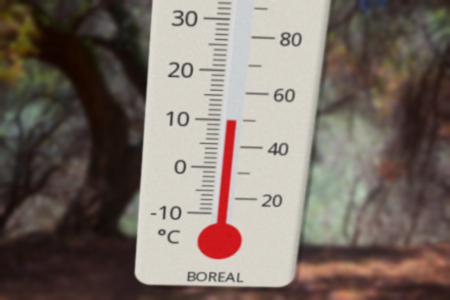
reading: 10°C
